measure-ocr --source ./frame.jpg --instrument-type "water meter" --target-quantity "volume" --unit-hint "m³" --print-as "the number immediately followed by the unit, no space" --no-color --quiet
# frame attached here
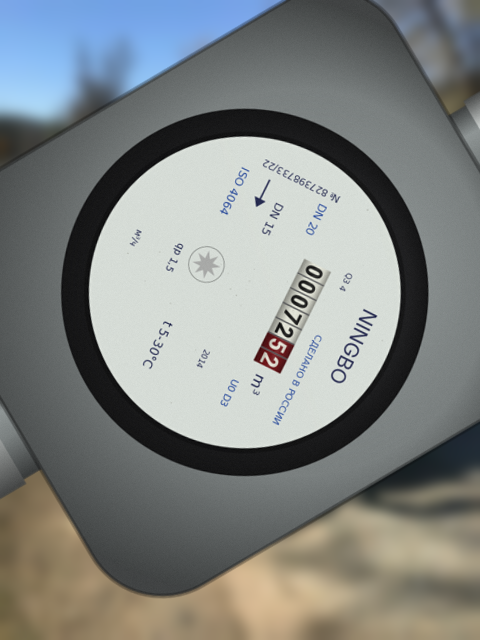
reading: 72.52m³
